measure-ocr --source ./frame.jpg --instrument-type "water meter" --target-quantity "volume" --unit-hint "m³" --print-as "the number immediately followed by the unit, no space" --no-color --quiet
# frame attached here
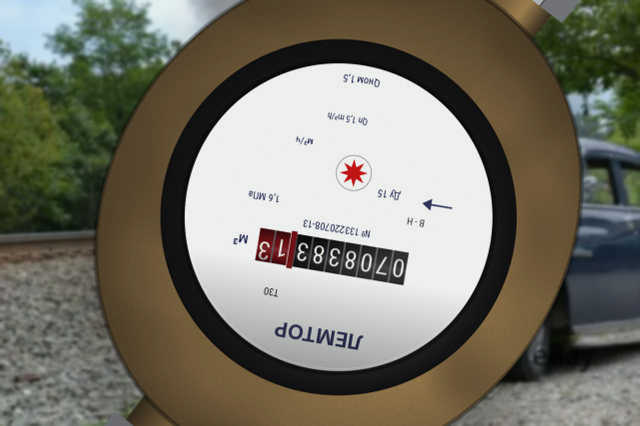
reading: 708383.13m³
